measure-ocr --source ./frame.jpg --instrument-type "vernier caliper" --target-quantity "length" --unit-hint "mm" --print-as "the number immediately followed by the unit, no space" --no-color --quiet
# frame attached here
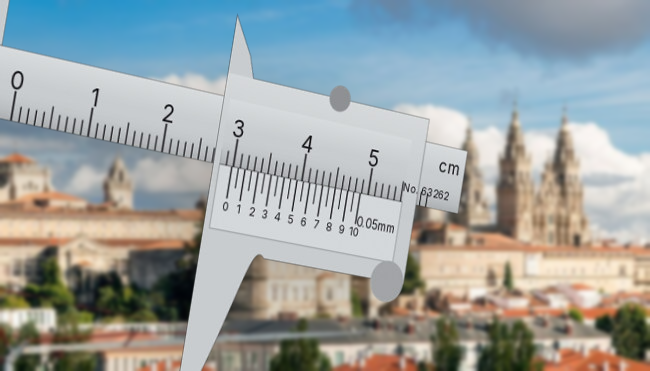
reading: 29.8mm
